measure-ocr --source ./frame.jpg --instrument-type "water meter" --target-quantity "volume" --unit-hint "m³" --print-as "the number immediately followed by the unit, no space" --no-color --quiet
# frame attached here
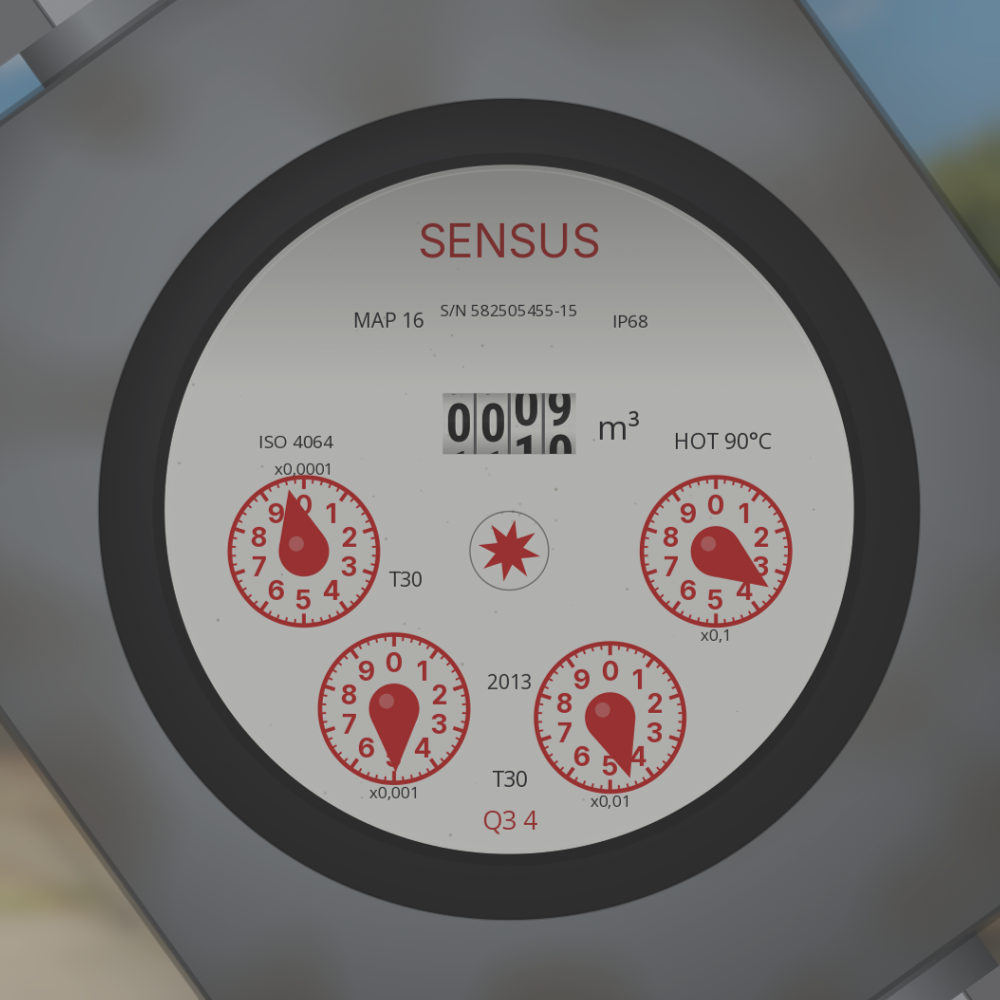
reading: 9.3449m³
